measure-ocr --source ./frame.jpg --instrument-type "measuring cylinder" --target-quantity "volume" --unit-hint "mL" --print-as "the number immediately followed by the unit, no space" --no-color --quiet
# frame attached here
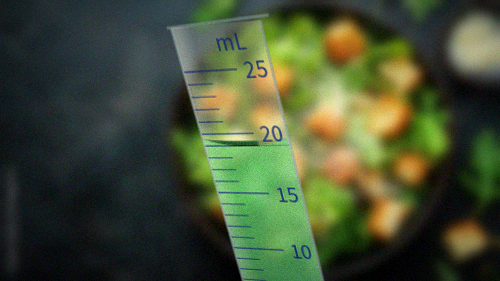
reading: 19mL
